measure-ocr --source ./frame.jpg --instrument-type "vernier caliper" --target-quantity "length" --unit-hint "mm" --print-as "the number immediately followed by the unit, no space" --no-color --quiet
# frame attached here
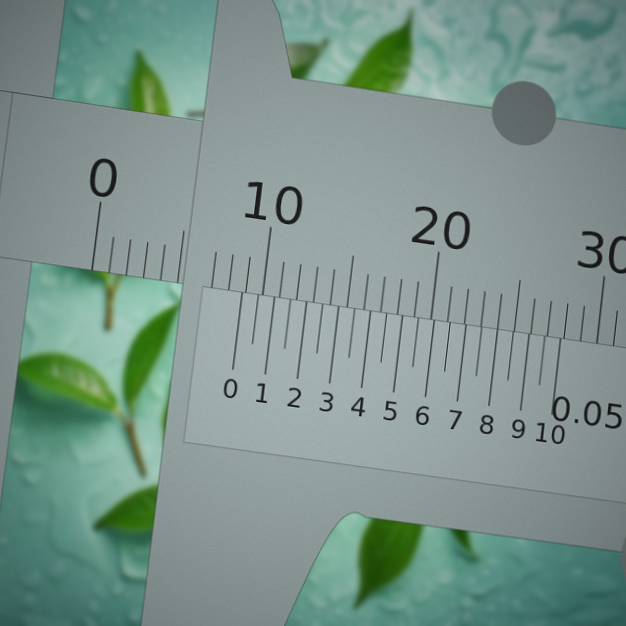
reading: 8.8mm
